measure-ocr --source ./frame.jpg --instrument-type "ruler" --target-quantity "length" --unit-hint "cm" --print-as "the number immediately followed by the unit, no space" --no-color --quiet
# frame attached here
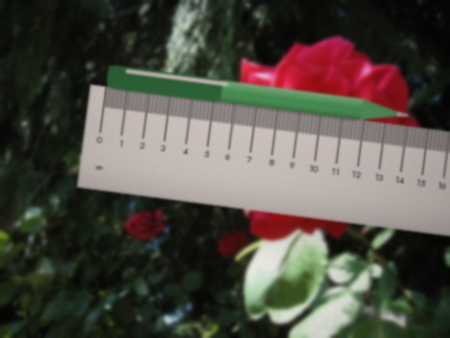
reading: 14cm
